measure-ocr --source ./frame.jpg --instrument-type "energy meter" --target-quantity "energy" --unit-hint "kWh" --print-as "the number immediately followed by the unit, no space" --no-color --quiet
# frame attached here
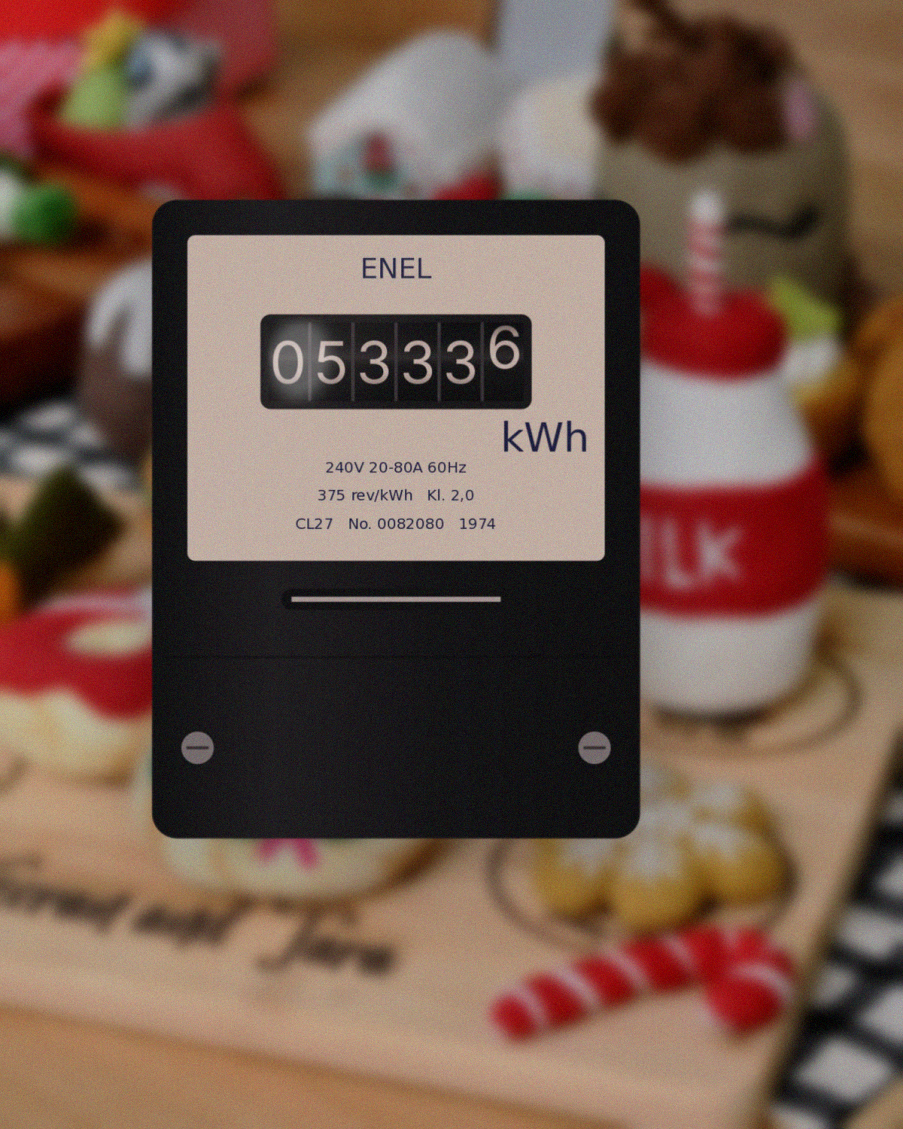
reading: 53336kWh
